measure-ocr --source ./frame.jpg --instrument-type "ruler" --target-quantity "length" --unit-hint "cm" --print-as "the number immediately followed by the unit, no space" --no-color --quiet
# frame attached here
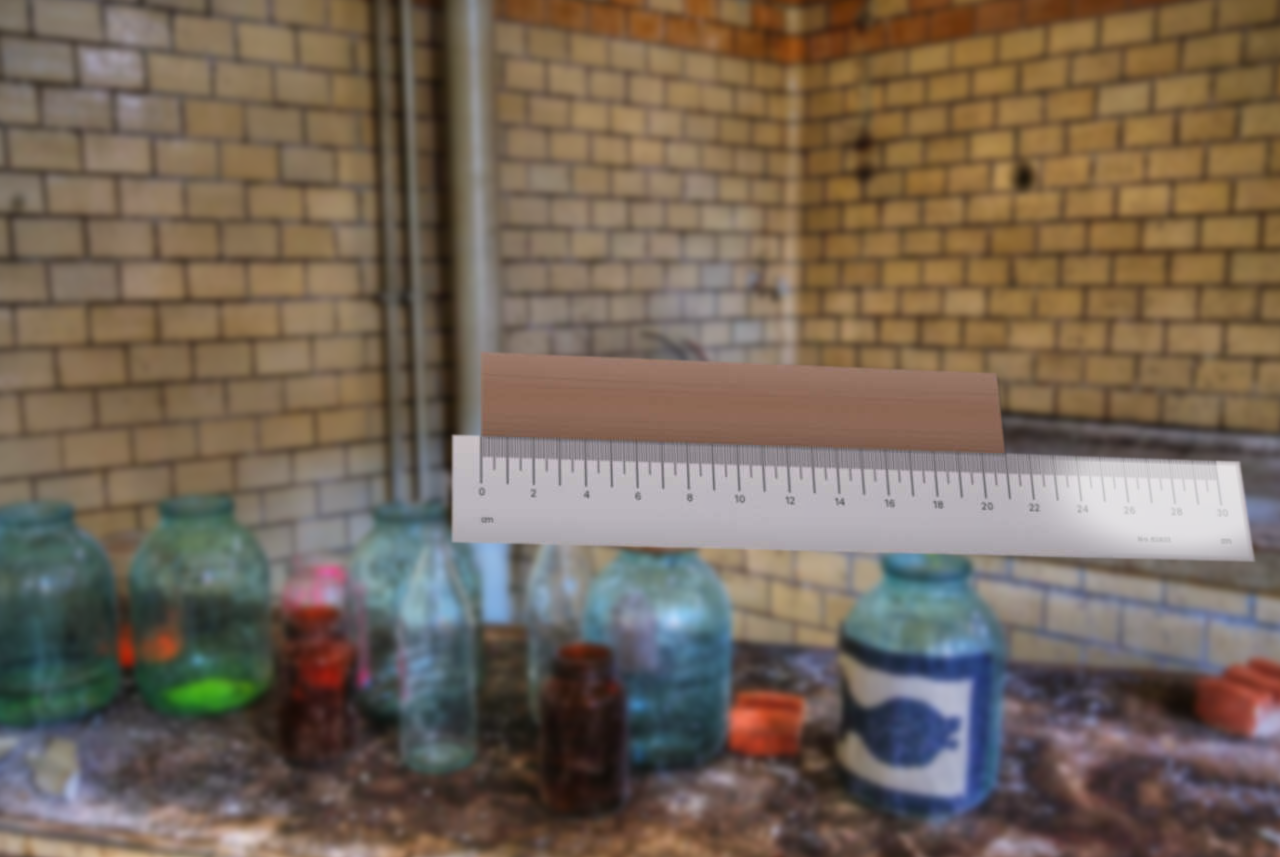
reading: 21cm
